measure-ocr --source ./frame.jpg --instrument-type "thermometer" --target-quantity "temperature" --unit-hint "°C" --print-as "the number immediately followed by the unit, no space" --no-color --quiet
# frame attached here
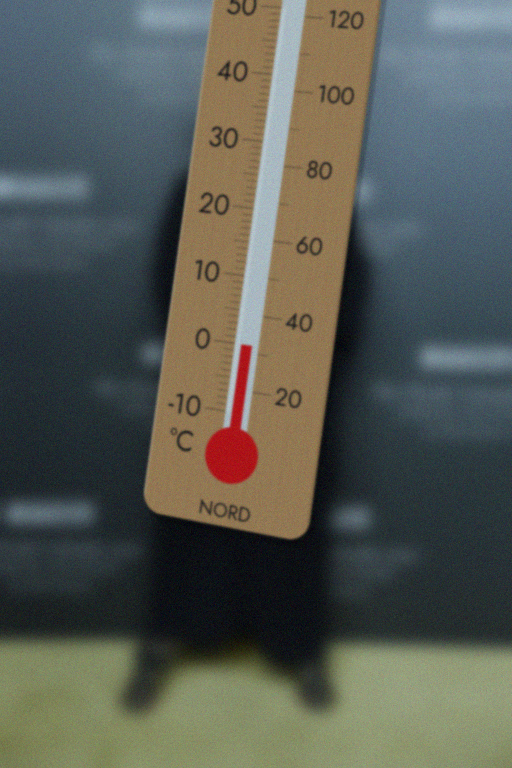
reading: 0°C
